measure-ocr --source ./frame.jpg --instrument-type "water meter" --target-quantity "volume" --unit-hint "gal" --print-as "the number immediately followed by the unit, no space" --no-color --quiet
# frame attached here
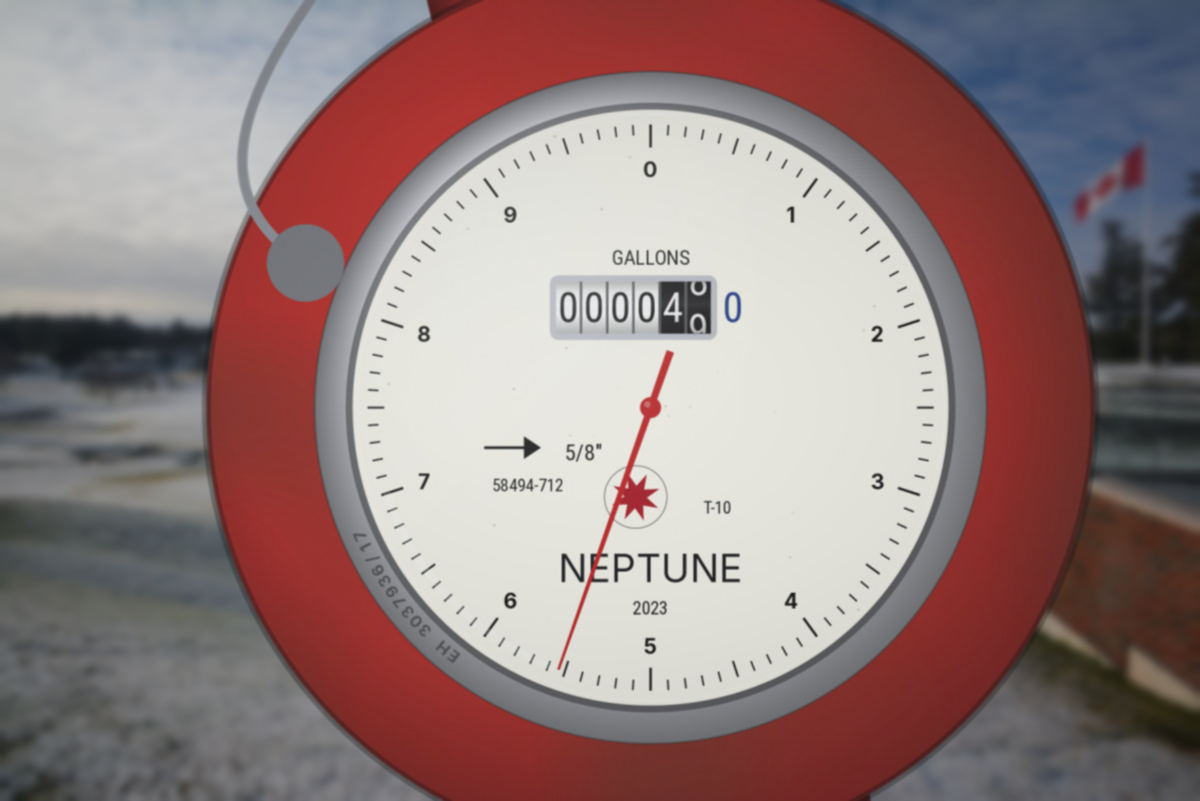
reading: 485.5gal
